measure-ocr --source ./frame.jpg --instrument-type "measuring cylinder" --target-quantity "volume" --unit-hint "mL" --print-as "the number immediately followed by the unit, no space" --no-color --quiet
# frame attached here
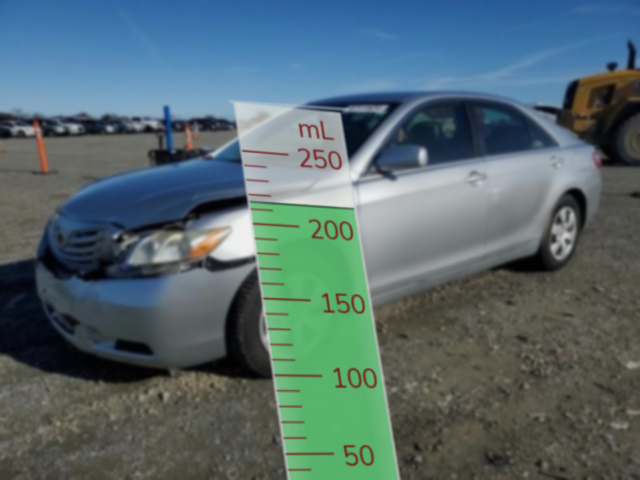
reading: 215mL
